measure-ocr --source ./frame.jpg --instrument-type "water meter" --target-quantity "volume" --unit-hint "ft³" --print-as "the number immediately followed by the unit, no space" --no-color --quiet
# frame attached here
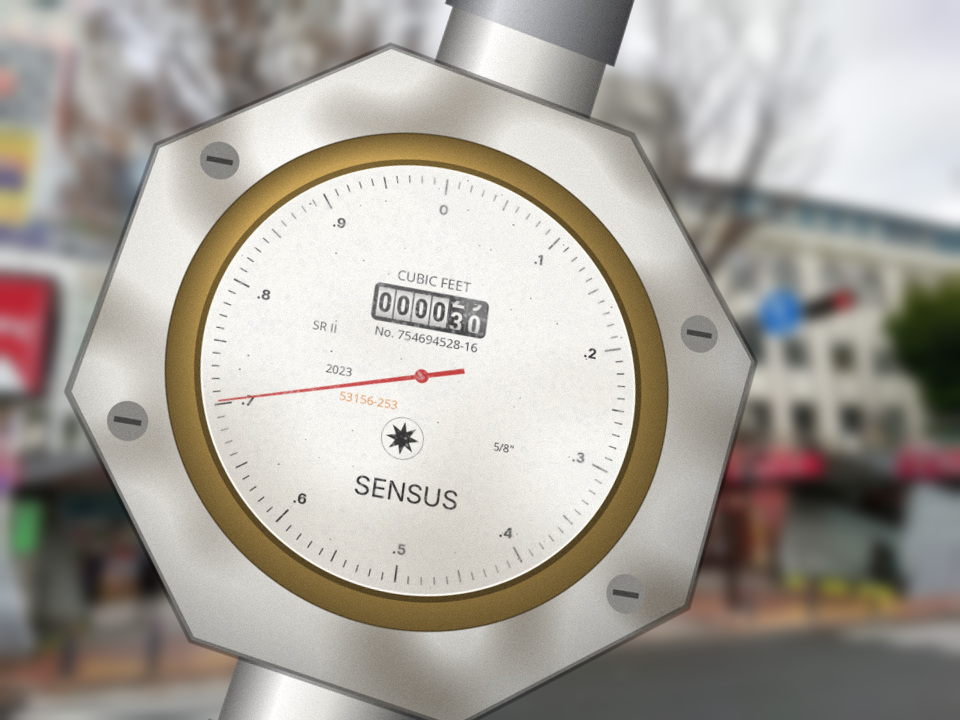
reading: 29.70ft³
